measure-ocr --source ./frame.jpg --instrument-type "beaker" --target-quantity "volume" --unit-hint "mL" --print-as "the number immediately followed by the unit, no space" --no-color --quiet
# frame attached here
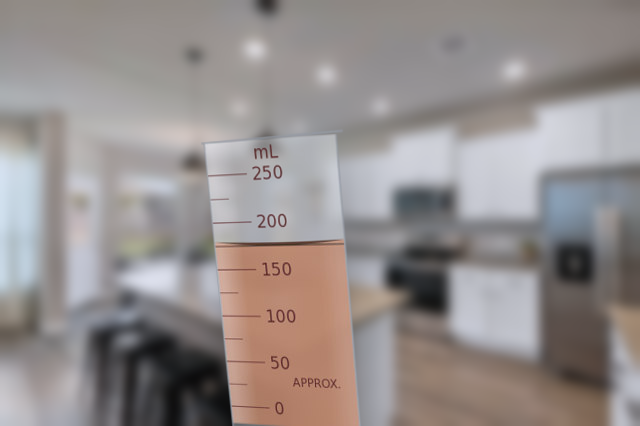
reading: 175mL
